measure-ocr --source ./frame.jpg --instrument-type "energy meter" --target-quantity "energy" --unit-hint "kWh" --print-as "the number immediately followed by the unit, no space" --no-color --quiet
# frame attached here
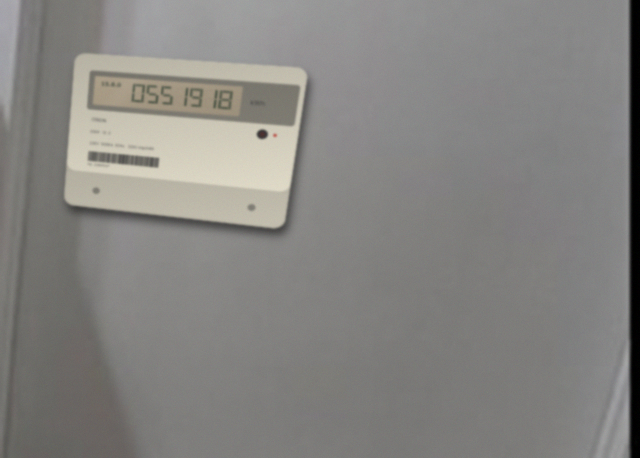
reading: 551918kWh
